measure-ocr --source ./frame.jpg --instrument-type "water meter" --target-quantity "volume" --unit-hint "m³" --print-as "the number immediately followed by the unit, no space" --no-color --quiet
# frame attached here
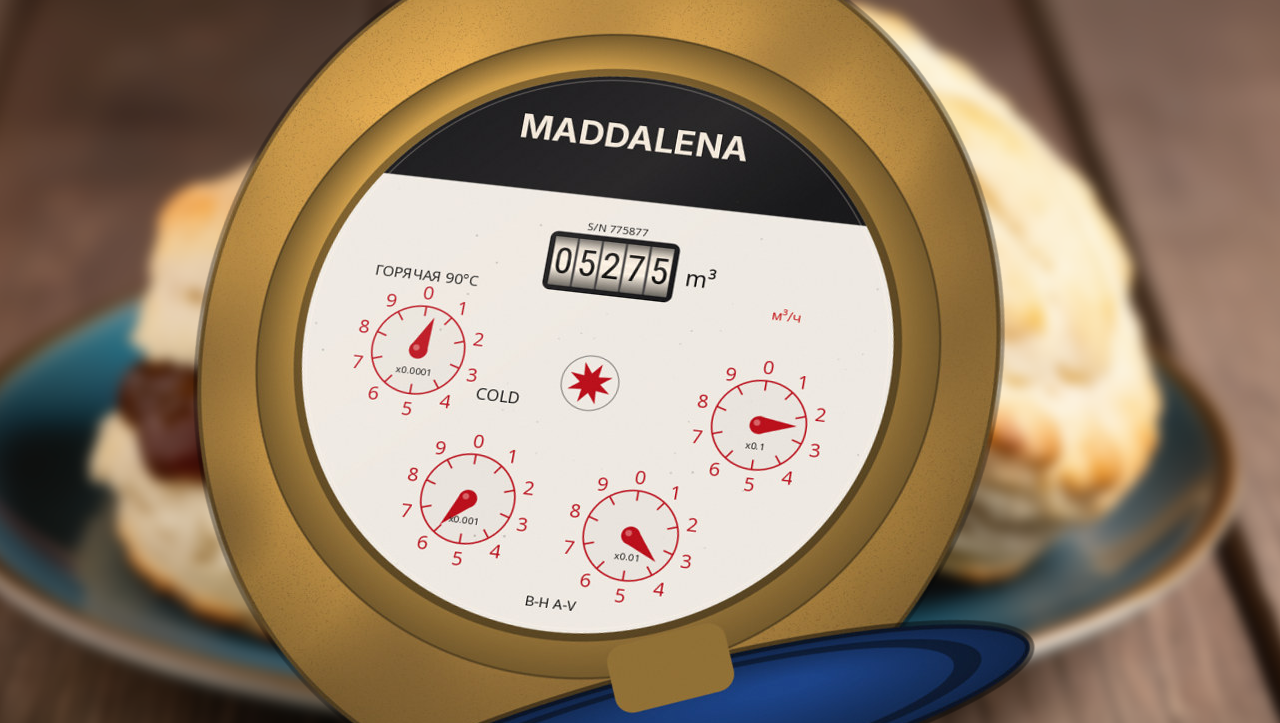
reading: 5275.2360m³
